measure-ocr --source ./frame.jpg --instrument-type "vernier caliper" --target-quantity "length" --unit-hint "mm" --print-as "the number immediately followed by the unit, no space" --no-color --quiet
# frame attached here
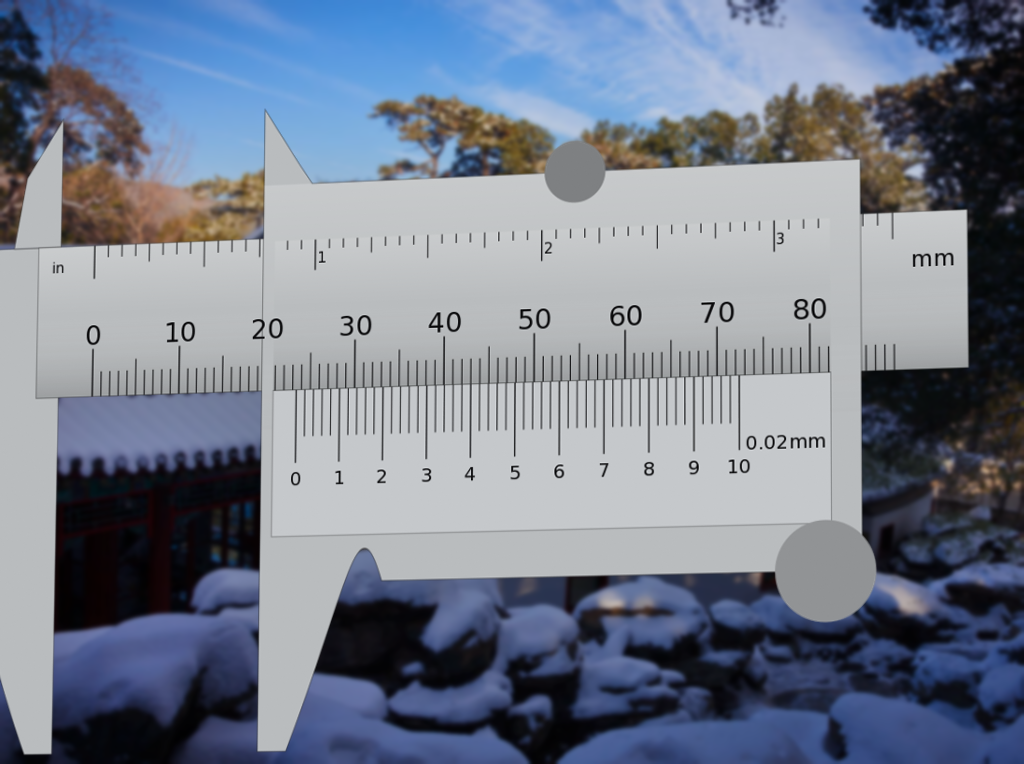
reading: 23.4mm
